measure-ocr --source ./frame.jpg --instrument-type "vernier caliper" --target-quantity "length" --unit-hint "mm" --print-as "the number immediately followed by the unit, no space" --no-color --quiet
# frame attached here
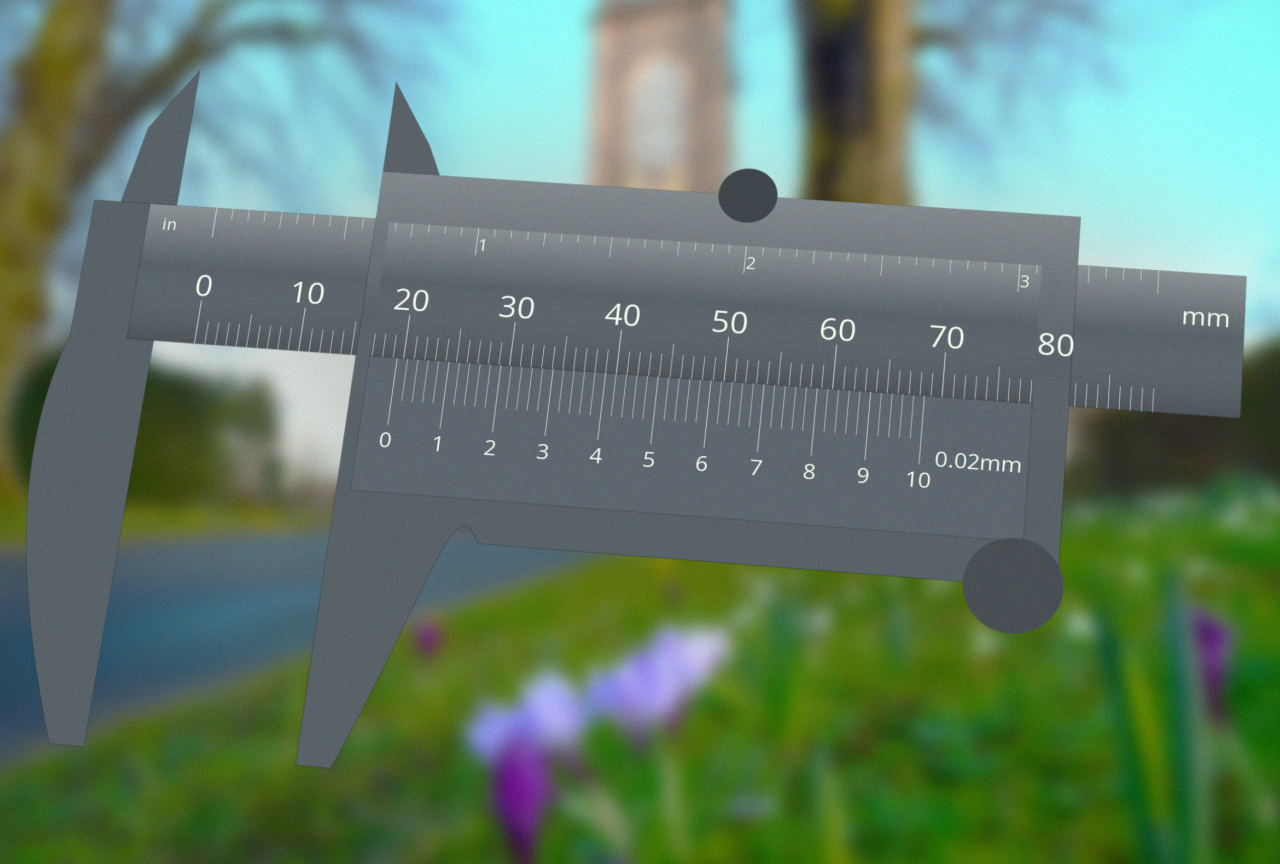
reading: 19.4mm
